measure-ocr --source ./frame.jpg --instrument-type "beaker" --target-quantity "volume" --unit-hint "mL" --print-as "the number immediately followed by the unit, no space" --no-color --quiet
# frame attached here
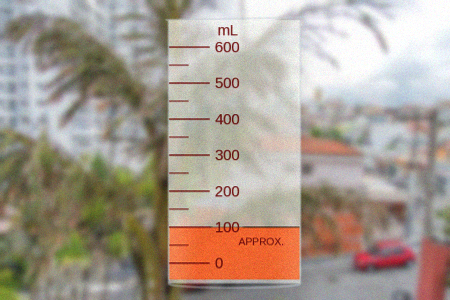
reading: 100mL
